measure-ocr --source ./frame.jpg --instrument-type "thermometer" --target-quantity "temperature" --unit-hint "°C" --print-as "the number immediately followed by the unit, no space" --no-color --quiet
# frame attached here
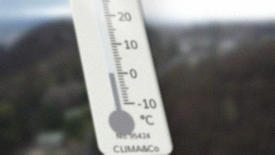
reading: 0°C
